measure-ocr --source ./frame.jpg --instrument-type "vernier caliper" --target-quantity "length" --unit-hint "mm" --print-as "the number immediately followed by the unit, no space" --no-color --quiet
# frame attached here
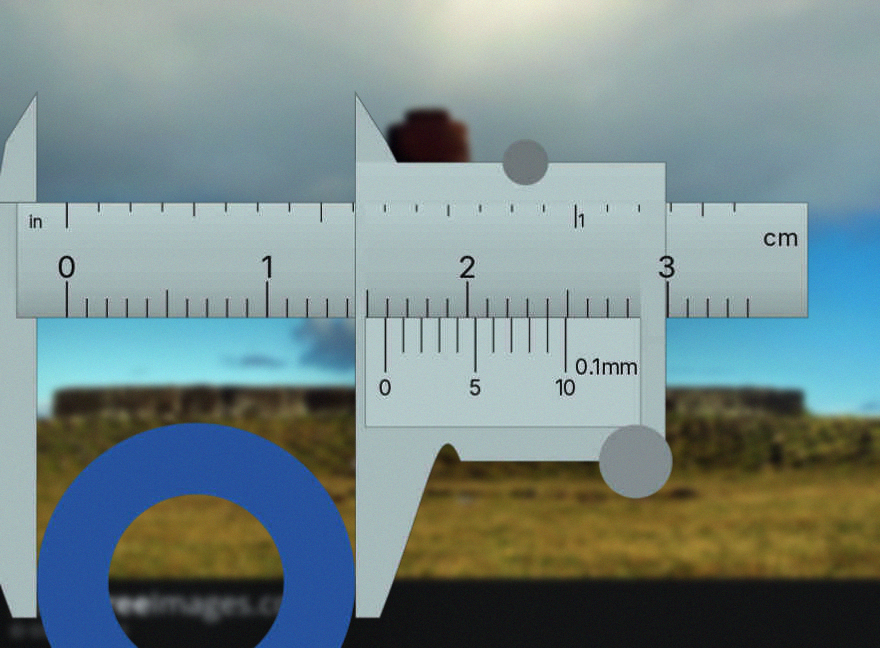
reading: 15.9mm
